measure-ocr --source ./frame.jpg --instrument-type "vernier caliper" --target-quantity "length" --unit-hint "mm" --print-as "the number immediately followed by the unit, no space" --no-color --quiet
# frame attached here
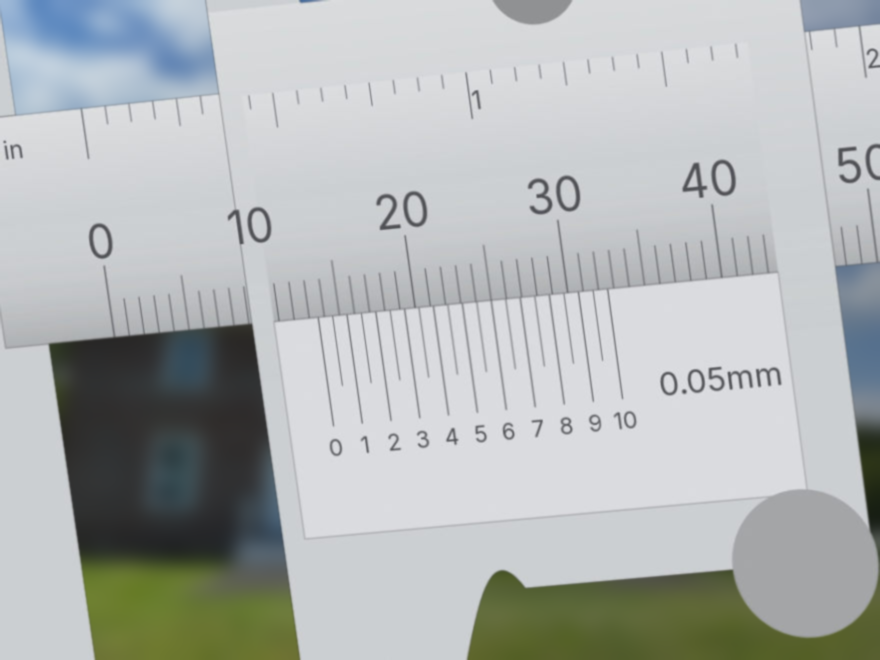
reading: 13.6mm
